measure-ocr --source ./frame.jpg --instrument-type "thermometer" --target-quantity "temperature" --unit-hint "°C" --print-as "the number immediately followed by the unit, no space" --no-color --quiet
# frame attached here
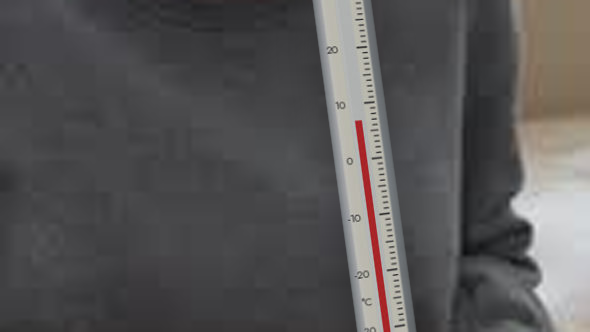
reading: 7°C
